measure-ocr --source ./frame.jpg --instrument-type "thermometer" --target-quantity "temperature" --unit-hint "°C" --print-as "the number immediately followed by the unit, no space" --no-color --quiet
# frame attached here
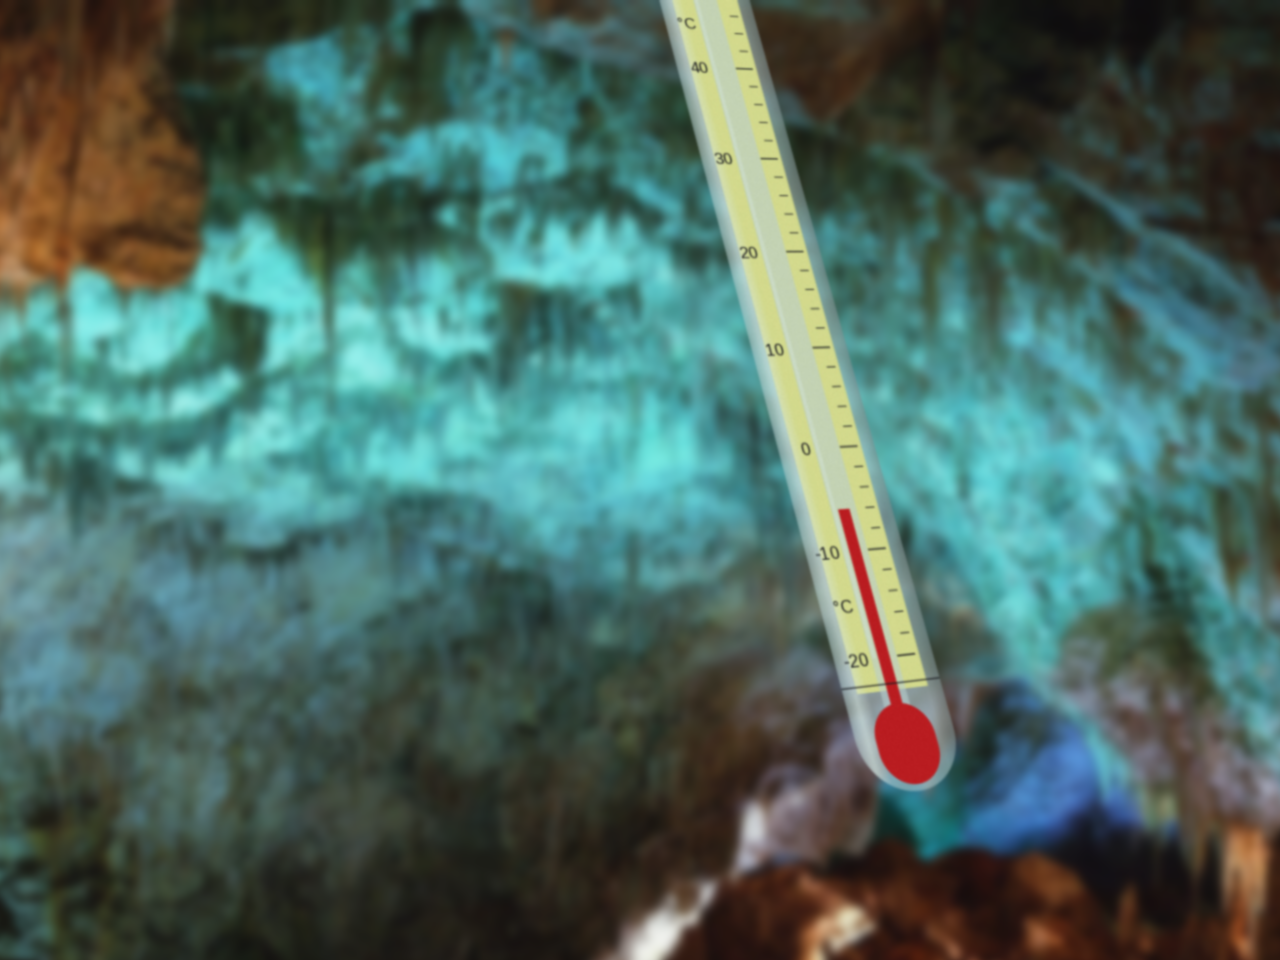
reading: -6°C
